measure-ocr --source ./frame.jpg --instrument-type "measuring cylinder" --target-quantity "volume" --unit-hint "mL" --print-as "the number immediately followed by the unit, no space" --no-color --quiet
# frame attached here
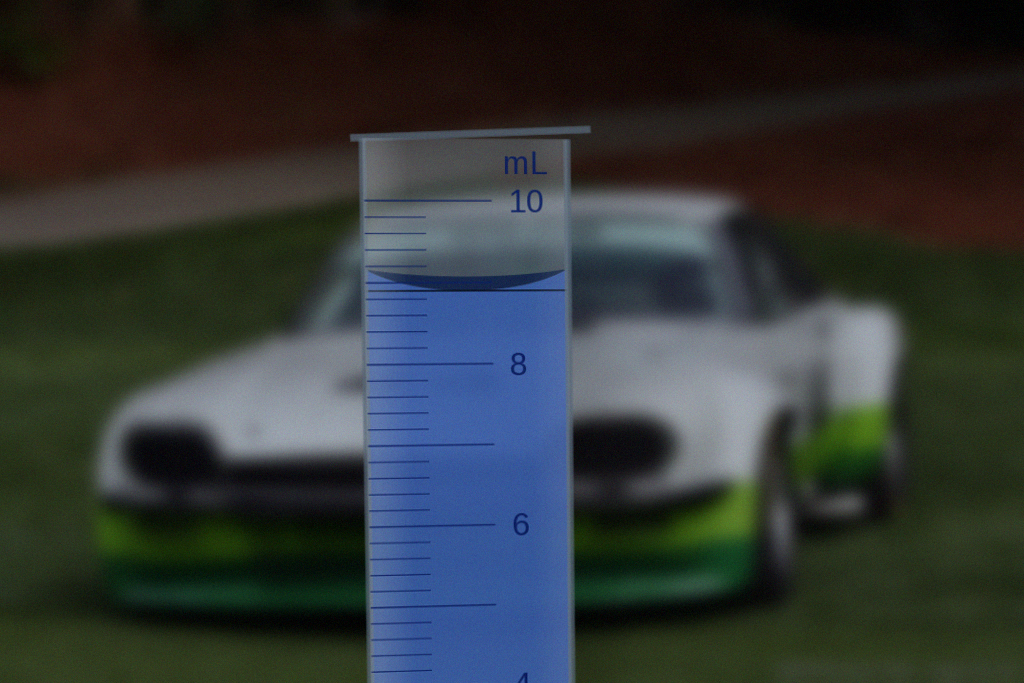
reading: 8.9mL
